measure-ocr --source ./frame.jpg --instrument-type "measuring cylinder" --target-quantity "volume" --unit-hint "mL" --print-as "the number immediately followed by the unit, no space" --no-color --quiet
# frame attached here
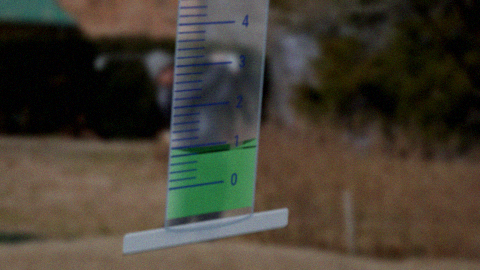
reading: 0.8mL
